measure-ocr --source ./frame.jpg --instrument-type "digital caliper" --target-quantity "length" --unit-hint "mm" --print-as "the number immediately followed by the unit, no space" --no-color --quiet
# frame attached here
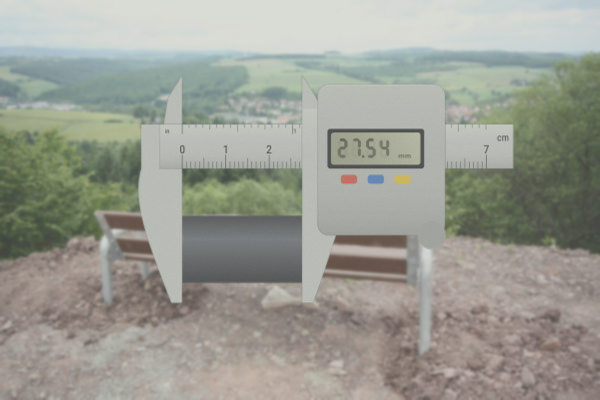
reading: 27.54mm
